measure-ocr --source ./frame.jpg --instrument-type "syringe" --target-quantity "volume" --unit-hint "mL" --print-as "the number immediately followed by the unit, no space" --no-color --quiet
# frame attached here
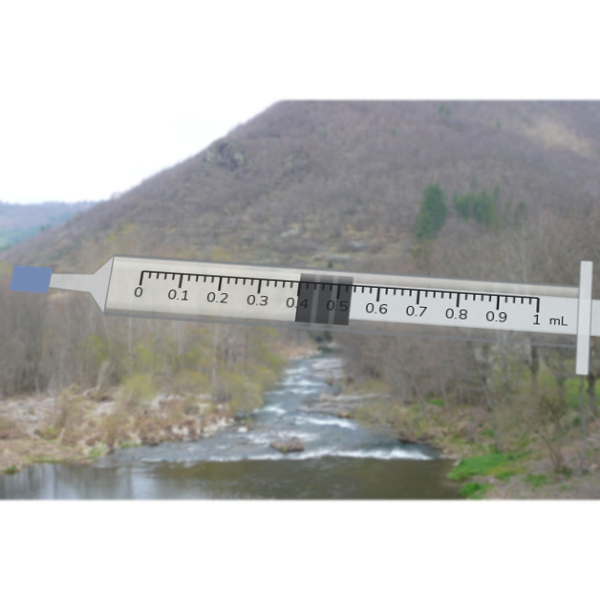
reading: 0.4mL
